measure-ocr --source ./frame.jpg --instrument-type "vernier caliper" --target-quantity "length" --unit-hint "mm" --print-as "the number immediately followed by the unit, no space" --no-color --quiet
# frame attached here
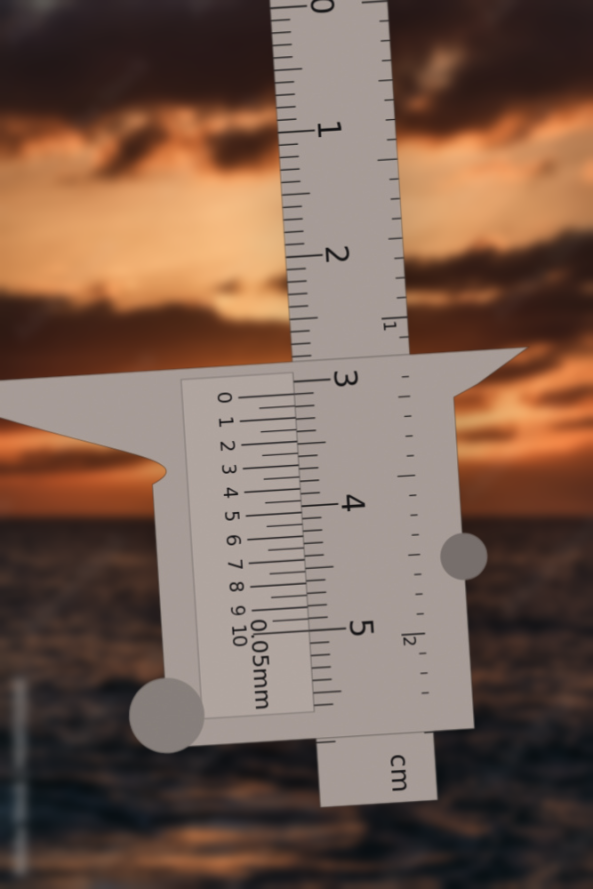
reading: 31.0mm
